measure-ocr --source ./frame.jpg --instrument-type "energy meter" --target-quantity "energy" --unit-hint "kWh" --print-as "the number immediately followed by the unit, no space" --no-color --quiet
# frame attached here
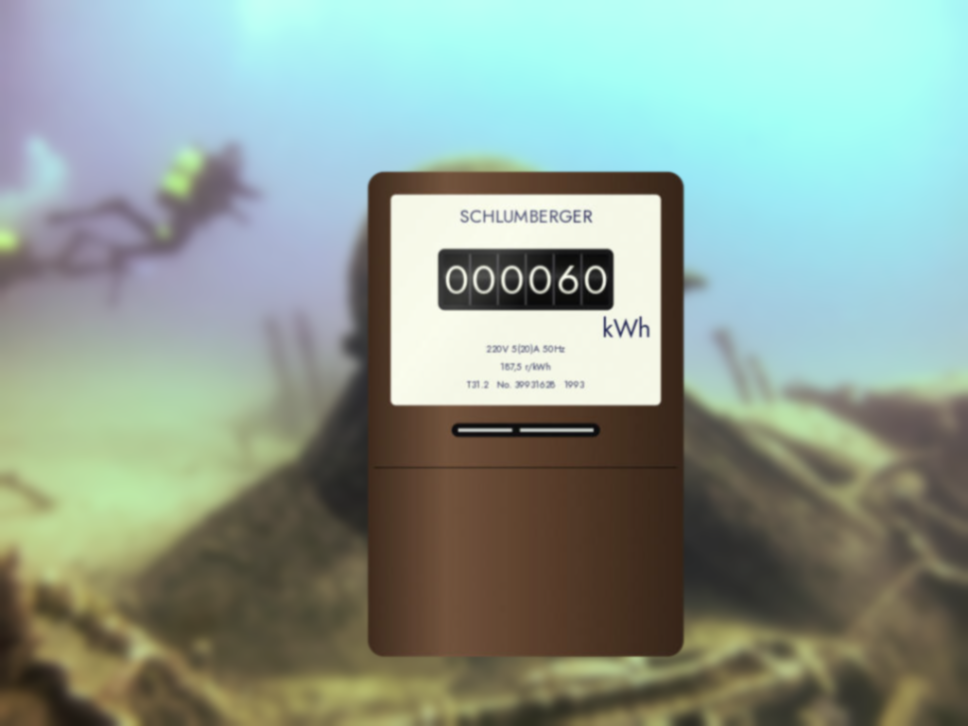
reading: 60kWh
